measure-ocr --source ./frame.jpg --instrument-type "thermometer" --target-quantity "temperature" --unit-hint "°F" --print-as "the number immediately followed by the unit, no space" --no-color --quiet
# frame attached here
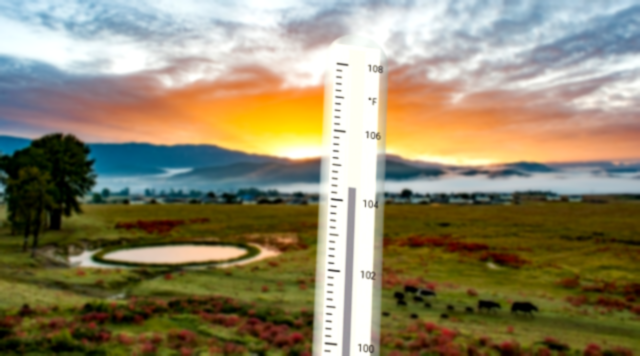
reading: 104.4°F
